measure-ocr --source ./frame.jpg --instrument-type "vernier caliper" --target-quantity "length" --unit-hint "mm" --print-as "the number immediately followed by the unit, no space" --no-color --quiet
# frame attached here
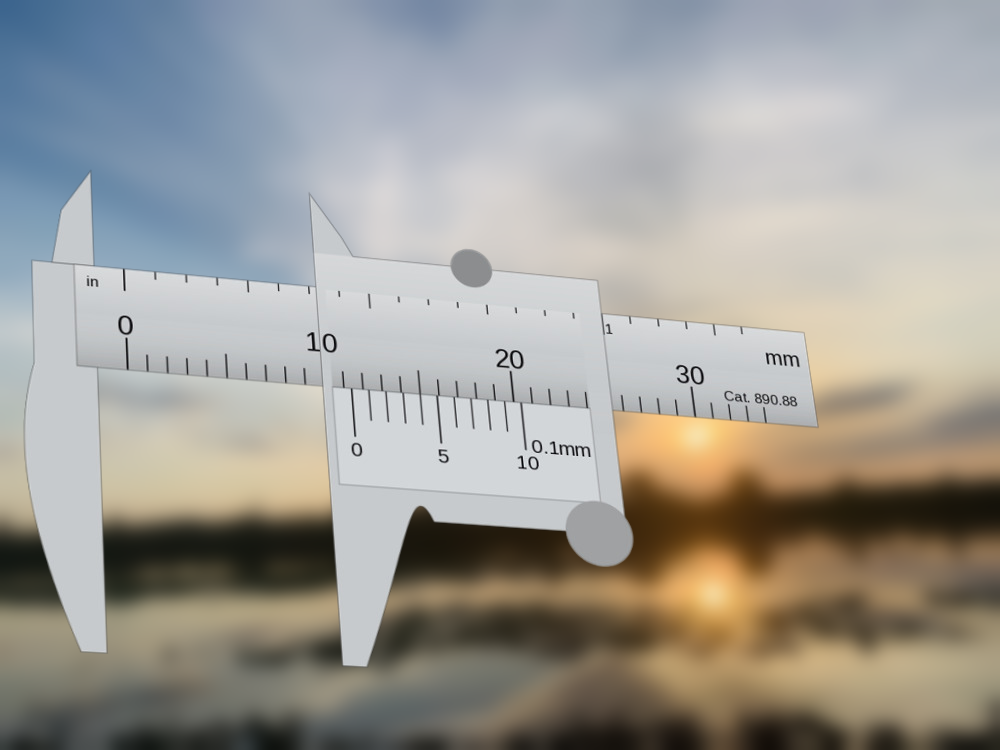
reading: 11.4mm
